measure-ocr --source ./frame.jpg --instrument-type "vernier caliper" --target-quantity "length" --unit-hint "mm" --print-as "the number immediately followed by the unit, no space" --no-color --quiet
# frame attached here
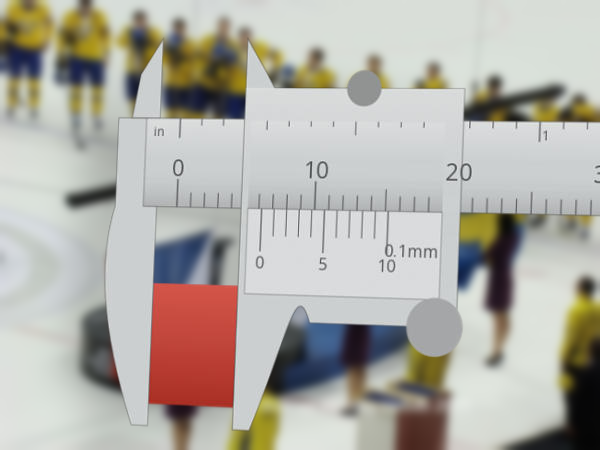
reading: 6.2mm
